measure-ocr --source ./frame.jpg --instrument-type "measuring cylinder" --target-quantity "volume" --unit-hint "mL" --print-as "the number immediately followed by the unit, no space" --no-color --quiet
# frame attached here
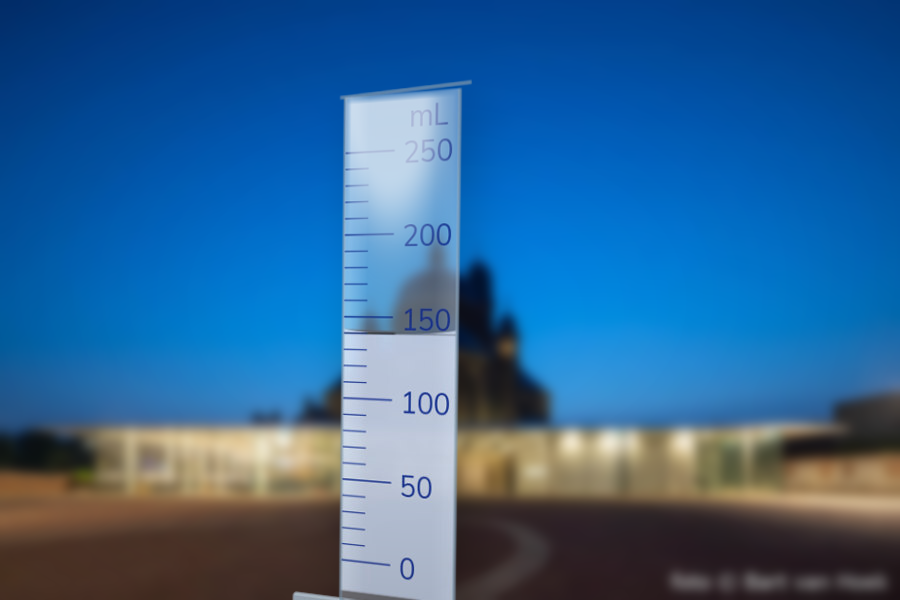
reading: 140mL
